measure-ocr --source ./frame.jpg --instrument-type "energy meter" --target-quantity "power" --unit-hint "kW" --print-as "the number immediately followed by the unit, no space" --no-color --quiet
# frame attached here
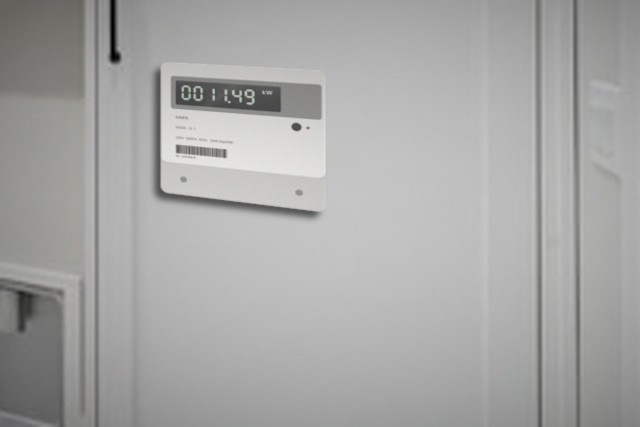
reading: 11.49kW
